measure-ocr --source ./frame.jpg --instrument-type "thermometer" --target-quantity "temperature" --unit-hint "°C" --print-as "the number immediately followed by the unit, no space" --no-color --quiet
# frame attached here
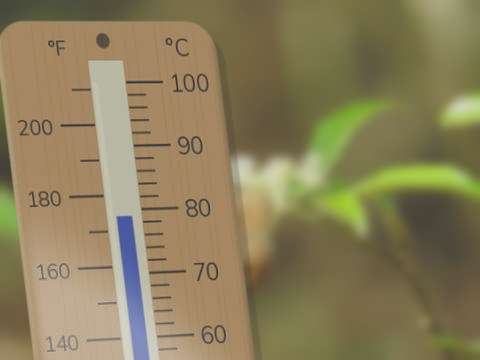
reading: 79°C
